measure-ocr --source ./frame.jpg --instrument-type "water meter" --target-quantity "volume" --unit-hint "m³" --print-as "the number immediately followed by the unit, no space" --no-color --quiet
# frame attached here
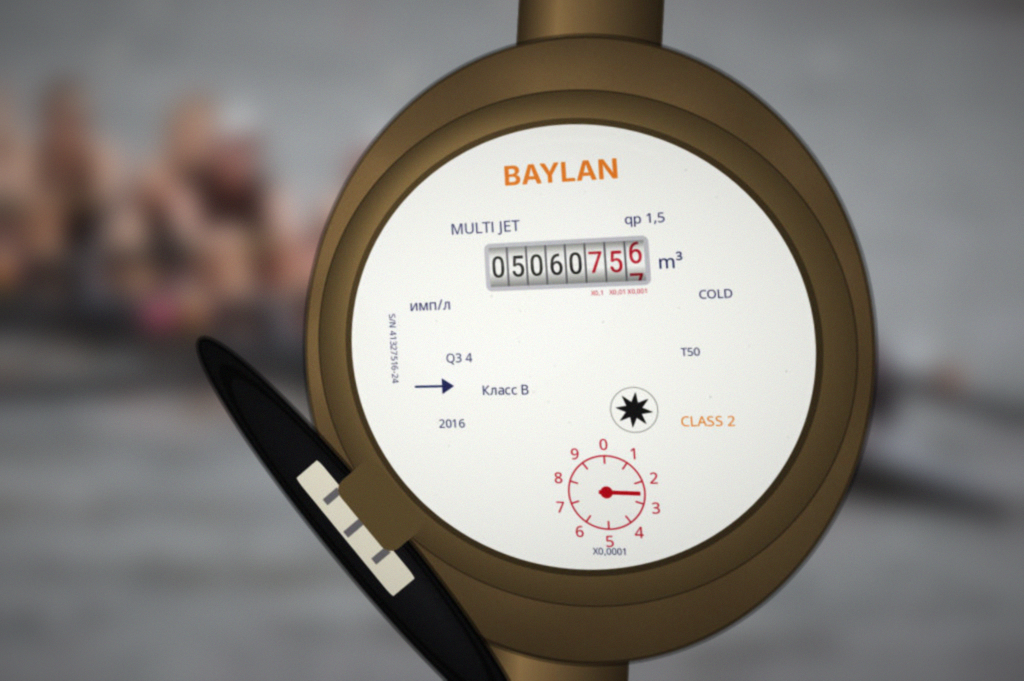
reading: 5060.7562m³
